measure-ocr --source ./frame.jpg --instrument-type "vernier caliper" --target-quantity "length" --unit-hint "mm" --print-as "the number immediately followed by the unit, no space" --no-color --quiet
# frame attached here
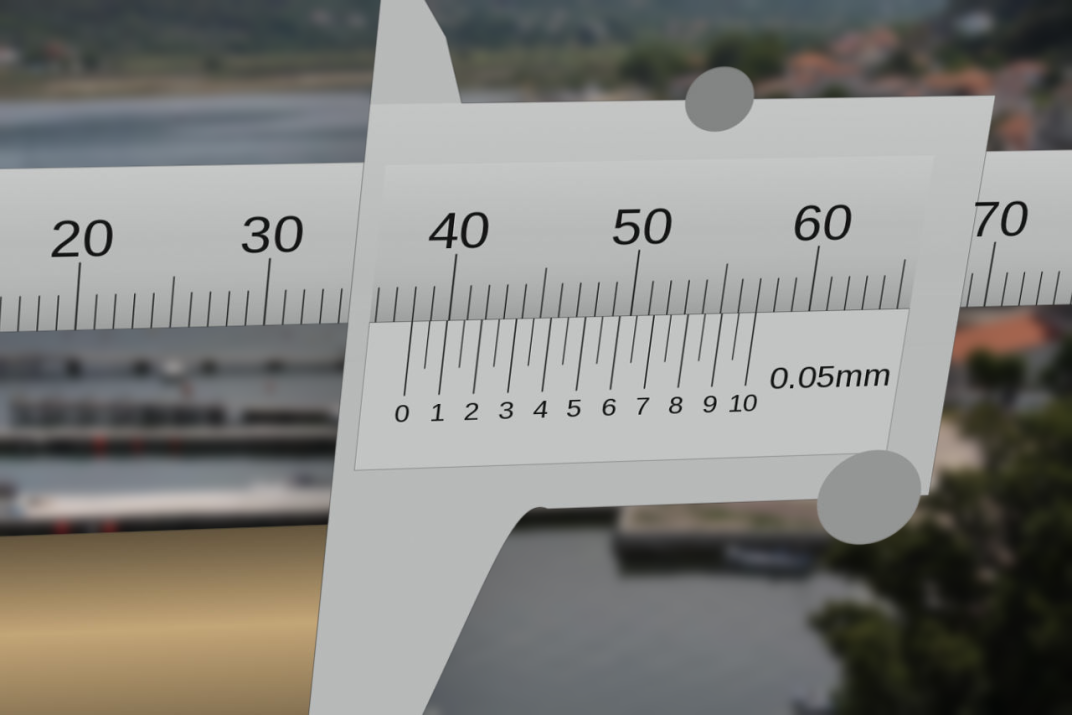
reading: 38.0mm
